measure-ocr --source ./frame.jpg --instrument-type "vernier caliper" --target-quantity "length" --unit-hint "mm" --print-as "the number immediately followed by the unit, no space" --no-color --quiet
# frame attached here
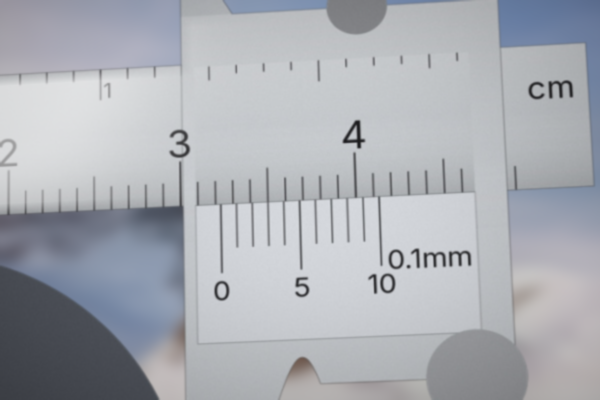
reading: 32.3mm
